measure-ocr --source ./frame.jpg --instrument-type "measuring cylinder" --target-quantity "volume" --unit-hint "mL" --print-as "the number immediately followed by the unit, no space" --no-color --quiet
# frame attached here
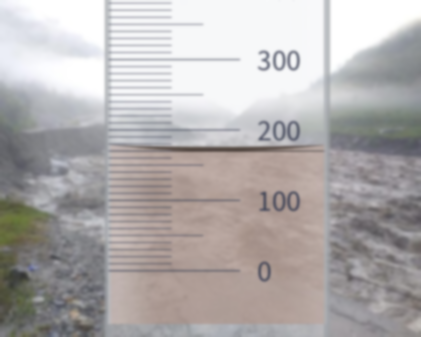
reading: 170mL
